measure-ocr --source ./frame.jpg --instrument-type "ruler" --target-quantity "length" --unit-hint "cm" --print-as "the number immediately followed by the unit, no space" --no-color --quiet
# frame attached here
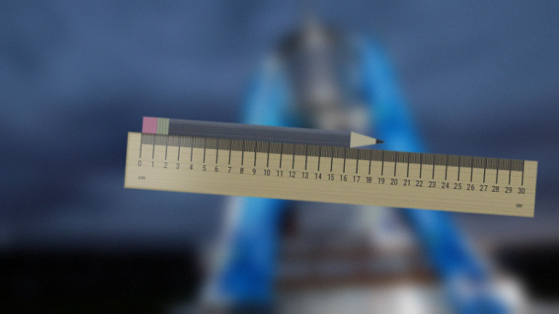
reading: 19cm
